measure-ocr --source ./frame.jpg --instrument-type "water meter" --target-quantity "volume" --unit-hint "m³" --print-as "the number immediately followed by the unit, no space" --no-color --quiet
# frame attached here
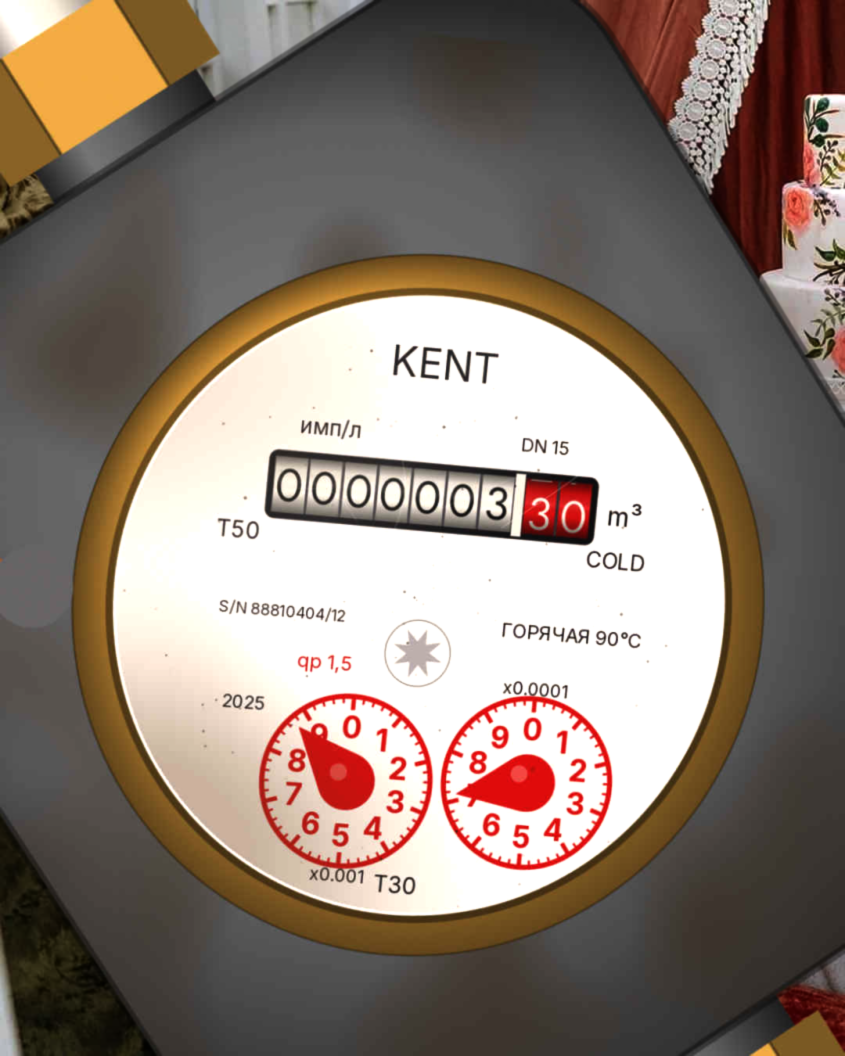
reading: 3.2987m³
